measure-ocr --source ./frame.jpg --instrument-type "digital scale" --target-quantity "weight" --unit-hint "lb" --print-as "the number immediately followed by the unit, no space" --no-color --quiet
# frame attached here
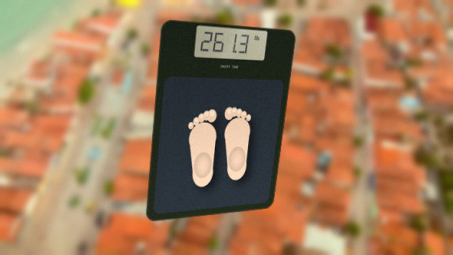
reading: 261.3lb
